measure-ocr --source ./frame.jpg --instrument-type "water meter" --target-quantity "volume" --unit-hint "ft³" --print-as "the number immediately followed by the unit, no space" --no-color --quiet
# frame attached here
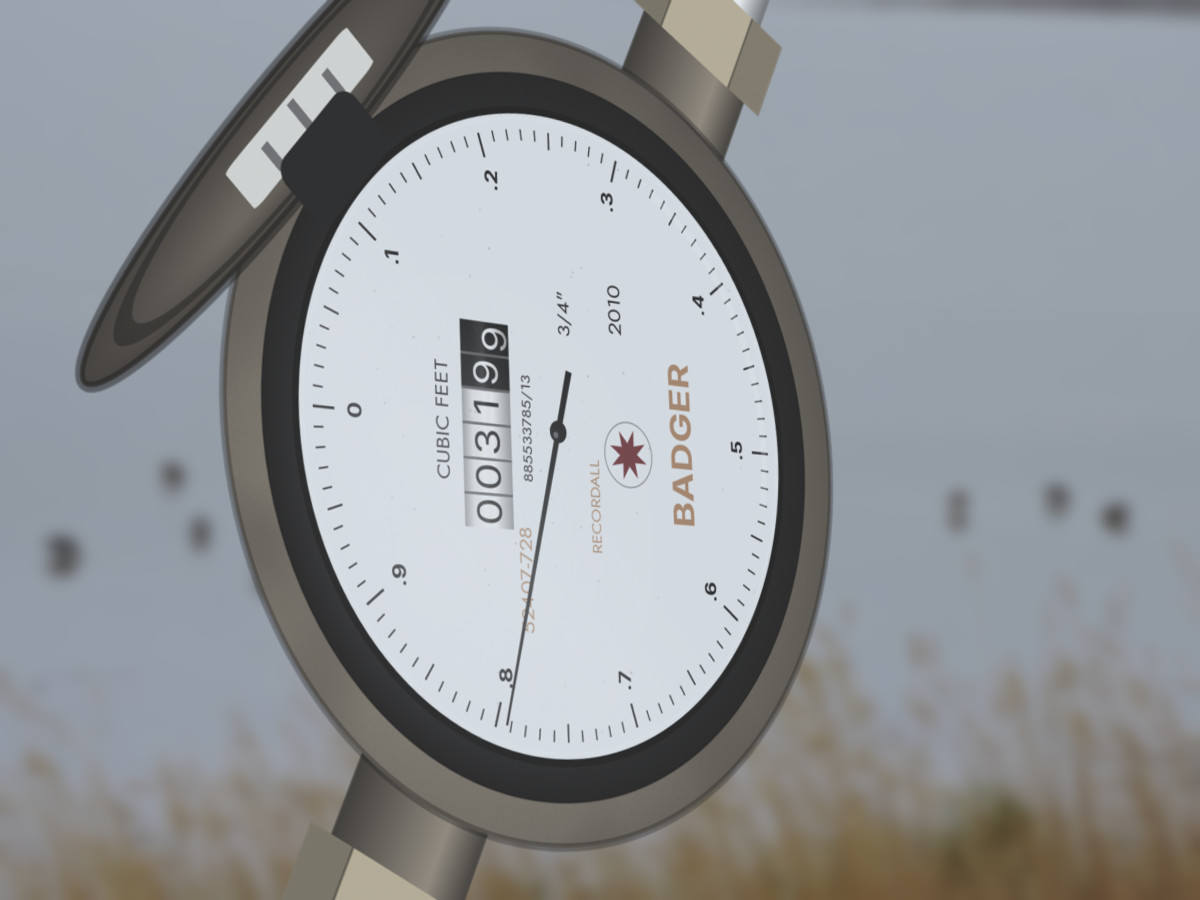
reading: 3198.79ft³
